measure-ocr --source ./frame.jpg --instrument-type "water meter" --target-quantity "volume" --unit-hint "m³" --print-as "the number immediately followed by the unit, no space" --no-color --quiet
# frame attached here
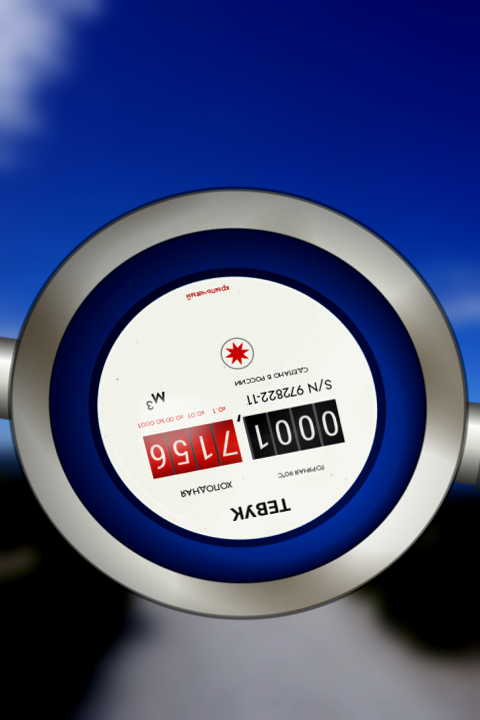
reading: 1.7156m³
